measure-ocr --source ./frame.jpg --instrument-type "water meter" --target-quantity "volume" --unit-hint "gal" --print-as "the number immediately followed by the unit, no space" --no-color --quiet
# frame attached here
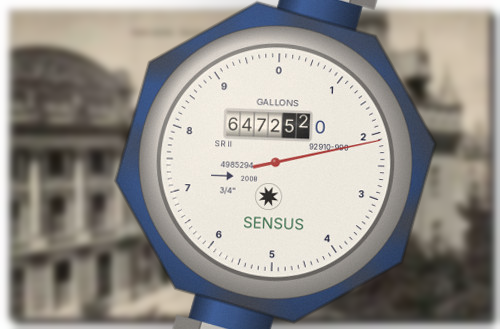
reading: 6472522.1gal
